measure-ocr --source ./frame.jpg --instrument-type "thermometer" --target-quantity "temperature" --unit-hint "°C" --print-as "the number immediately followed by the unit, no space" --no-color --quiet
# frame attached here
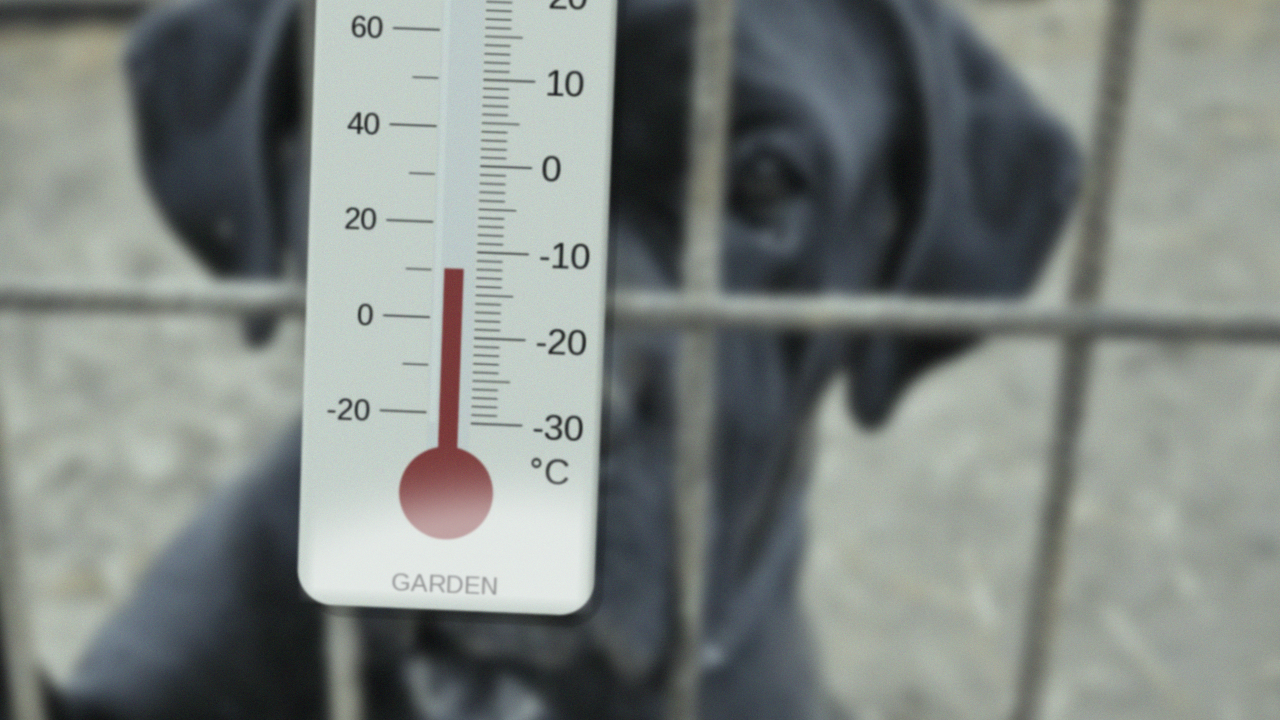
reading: -12°C
